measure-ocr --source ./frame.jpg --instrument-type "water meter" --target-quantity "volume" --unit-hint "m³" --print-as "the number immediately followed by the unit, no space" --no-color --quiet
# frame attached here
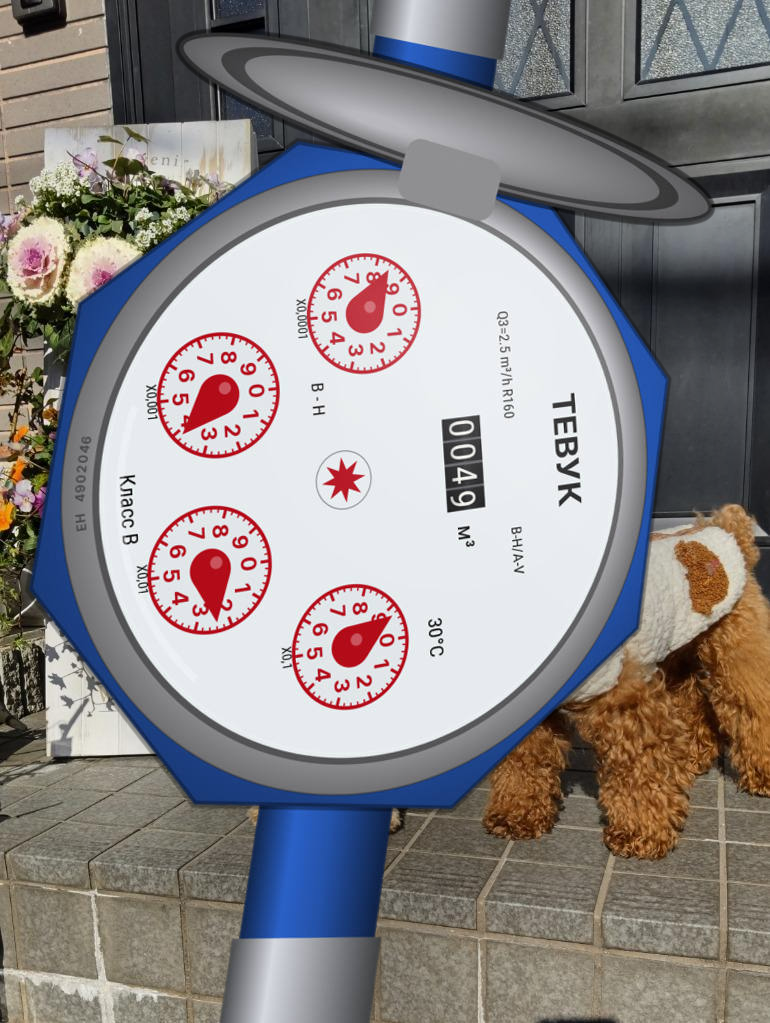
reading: 48.9238m³
